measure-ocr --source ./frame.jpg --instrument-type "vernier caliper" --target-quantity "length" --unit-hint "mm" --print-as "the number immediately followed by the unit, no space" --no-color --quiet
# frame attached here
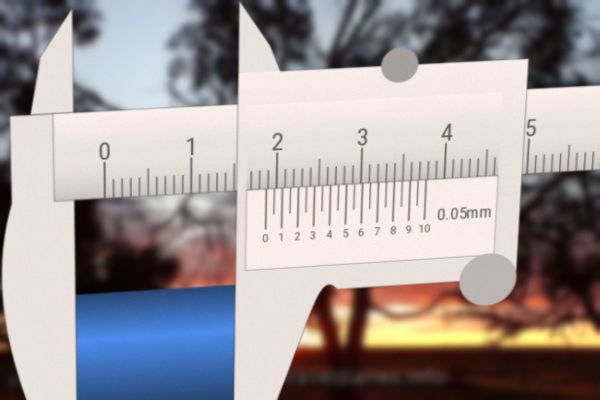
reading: 18.8mm
